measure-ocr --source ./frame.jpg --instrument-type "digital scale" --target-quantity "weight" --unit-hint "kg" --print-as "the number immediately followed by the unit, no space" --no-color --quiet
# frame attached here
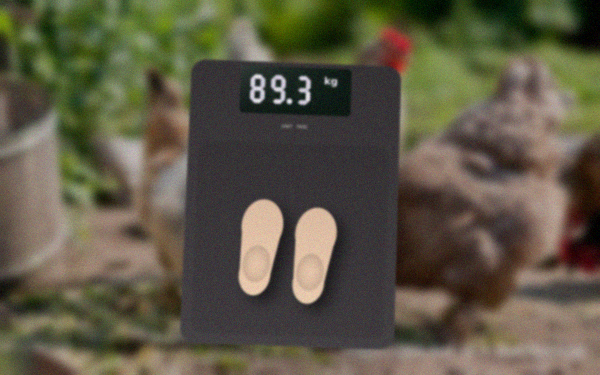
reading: 89.3kg
